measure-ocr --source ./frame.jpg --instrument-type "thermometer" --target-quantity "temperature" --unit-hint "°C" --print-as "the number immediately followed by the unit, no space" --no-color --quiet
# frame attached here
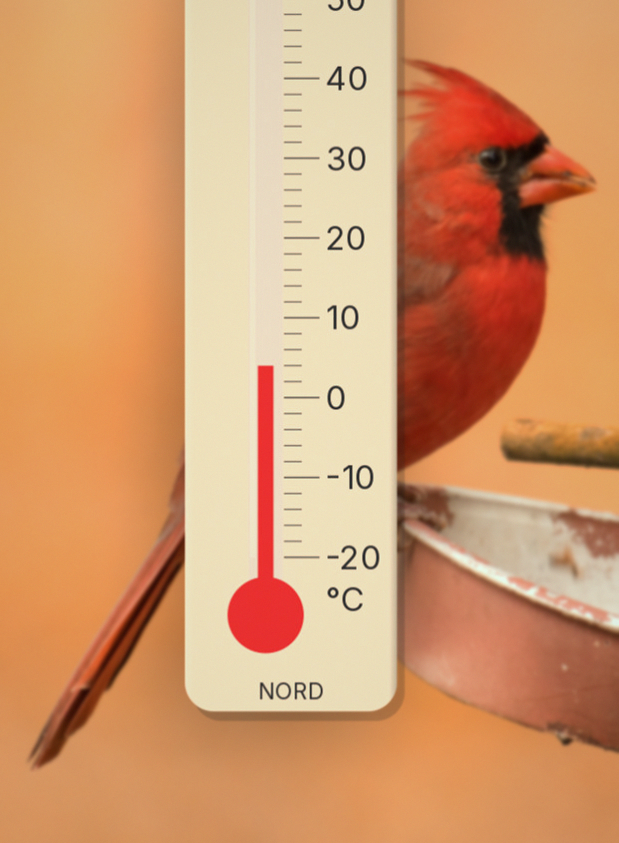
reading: 4°C
